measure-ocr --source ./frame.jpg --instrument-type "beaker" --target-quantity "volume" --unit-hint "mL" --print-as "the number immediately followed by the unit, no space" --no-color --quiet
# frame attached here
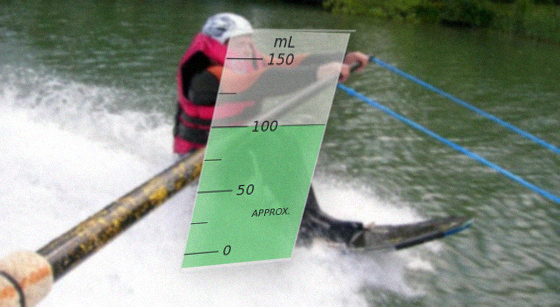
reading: 100mL
